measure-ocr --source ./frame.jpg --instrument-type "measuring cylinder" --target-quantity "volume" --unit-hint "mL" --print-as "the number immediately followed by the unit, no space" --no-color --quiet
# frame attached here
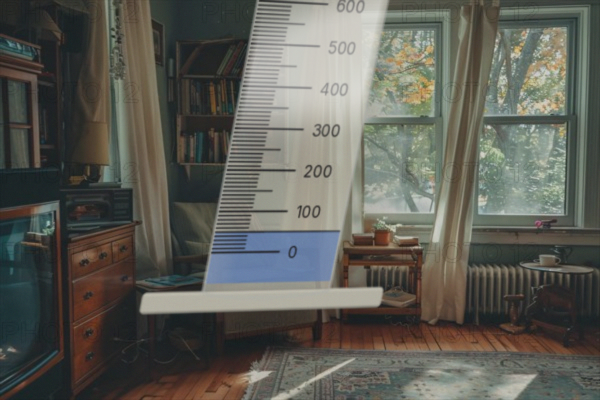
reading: 50mL
